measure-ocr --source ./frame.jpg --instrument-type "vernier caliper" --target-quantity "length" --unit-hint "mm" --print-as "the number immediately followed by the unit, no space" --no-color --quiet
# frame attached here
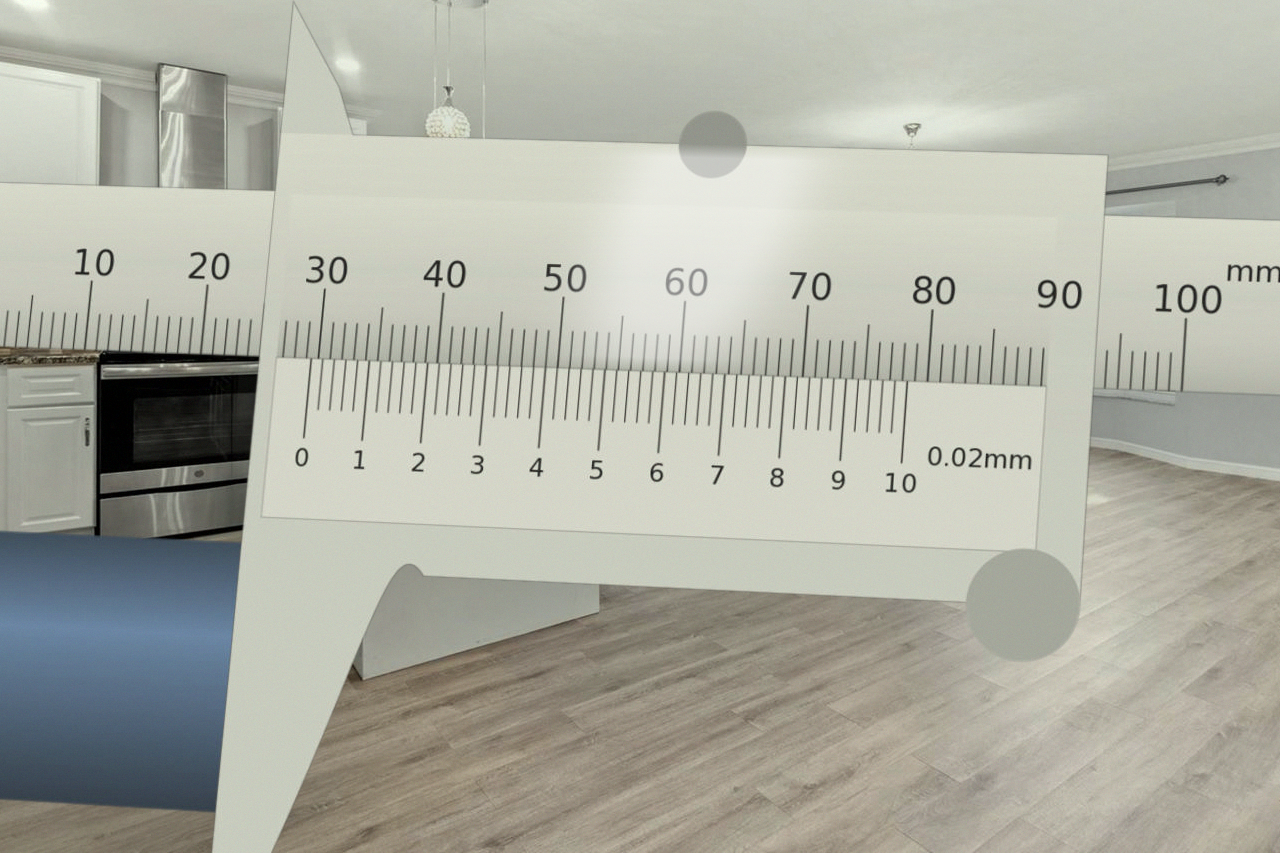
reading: 29.4mm
